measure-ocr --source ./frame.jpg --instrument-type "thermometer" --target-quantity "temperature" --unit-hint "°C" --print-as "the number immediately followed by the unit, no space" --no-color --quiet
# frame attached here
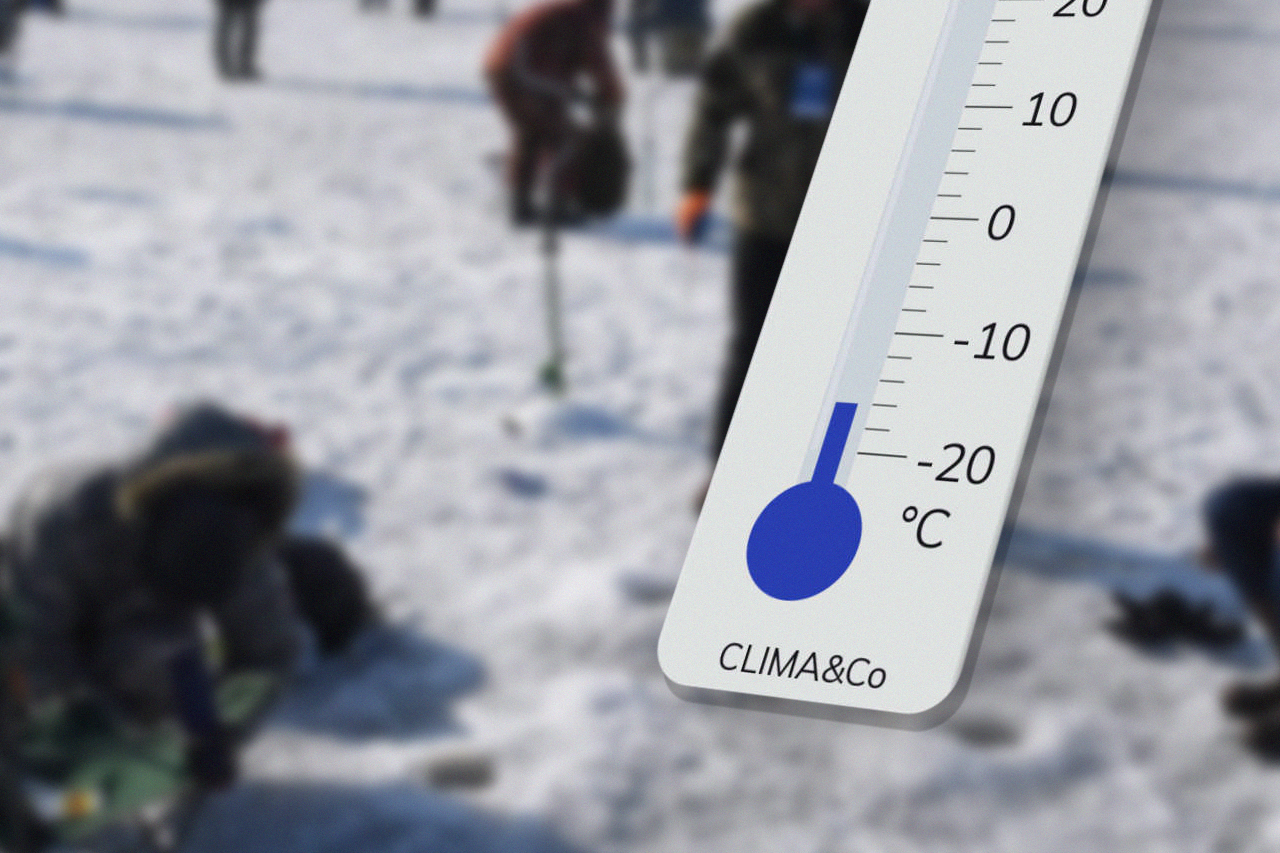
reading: -16°C
